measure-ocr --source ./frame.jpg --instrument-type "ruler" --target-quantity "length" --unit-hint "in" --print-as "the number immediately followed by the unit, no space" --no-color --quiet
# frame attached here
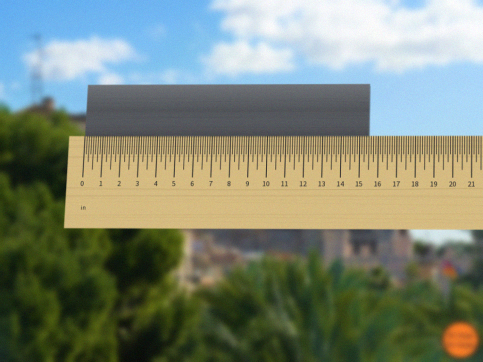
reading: 15.5in
